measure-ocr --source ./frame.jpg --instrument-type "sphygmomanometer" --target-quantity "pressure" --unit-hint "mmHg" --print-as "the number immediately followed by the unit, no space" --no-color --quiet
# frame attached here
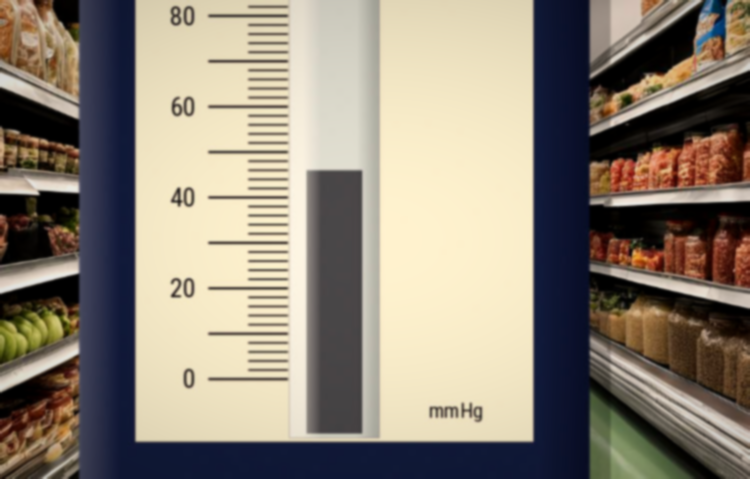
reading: 46mmHg
